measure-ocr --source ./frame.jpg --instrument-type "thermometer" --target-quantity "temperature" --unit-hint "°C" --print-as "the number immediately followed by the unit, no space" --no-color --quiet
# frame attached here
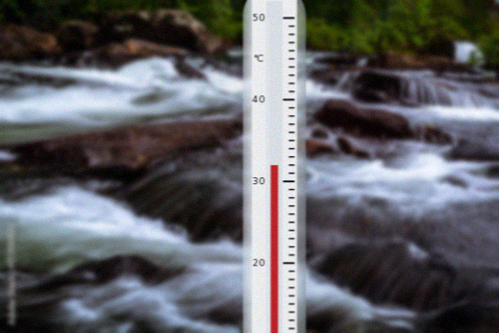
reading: 32°C
